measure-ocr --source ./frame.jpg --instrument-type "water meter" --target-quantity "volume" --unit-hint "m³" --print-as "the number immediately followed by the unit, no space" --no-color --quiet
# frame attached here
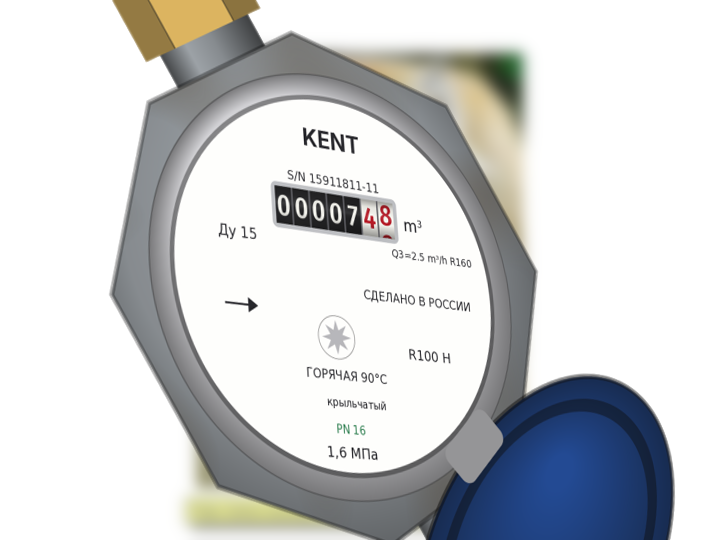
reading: 7.48m³
